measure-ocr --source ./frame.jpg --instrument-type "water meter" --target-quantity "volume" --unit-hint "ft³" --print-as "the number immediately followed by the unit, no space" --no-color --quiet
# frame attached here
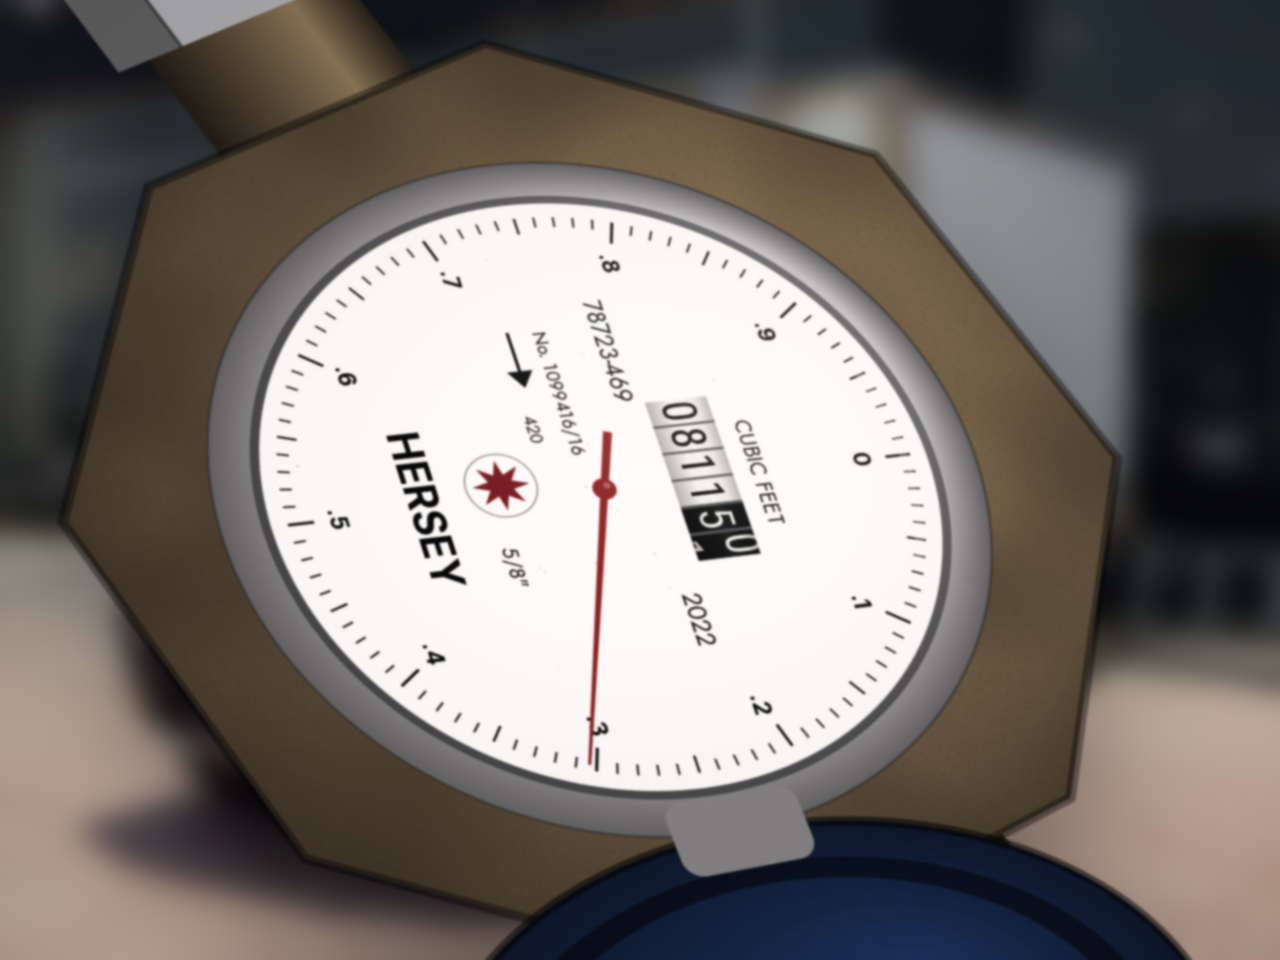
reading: 81150.30ft³
